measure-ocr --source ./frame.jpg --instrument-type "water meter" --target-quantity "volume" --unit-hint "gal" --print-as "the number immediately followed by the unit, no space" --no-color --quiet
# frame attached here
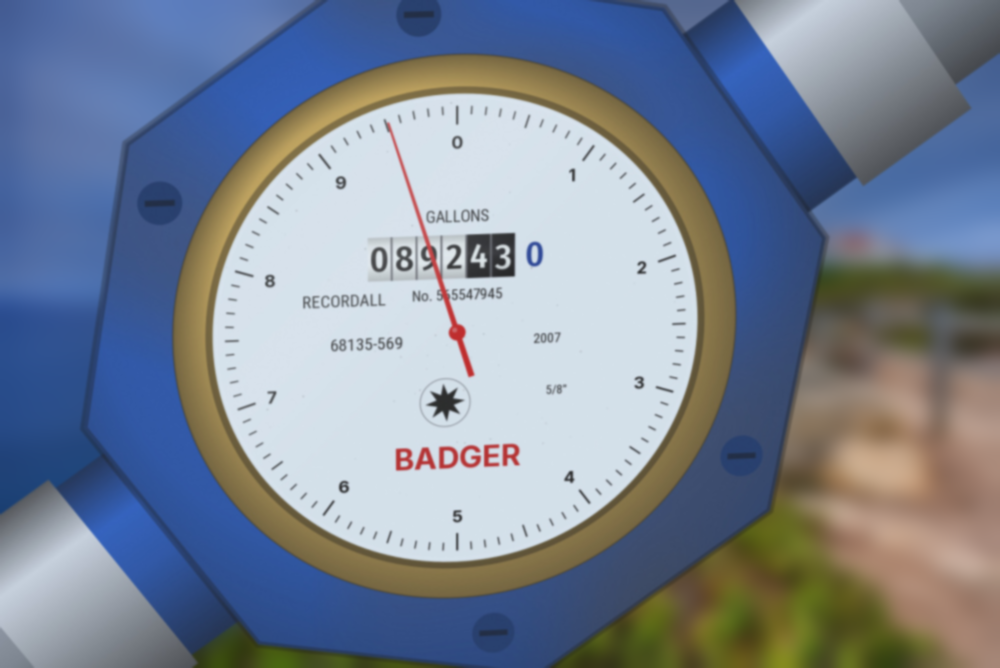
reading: 892429.5gal
